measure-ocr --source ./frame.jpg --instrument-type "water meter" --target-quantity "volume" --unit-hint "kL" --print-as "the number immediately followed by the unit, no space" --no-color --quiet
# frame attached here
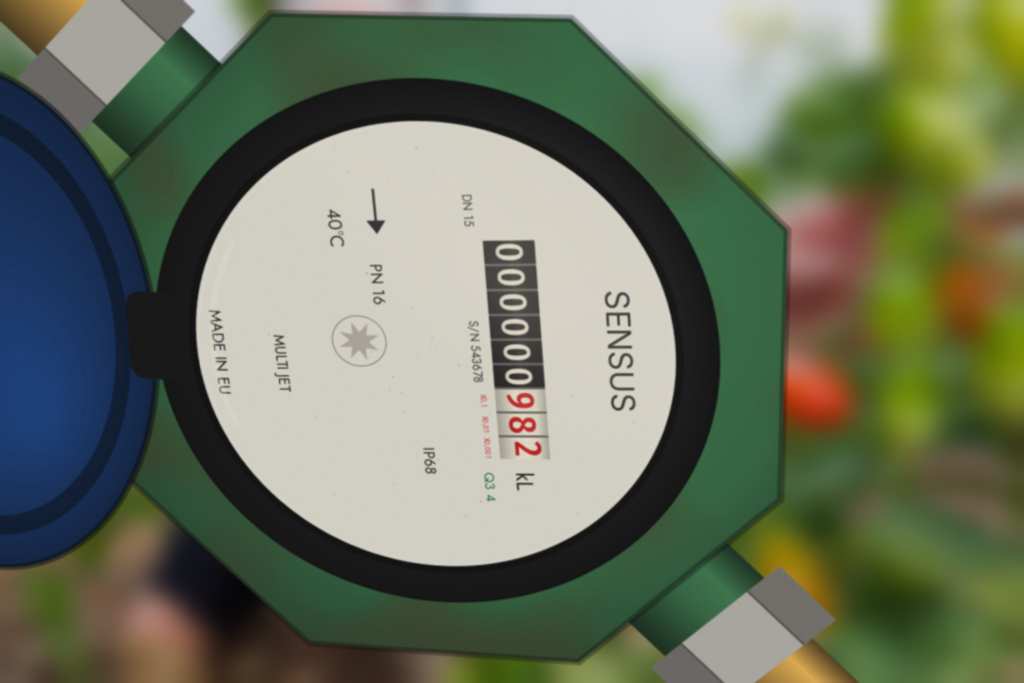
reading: 0.982kL
